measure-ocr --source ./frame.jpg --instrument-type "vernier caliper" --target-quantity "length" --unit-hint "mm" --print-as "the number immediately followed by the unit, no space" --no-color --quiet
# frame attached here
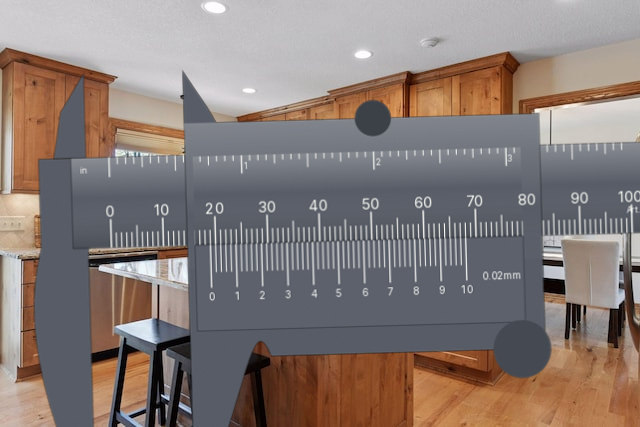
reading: 19.0mm
